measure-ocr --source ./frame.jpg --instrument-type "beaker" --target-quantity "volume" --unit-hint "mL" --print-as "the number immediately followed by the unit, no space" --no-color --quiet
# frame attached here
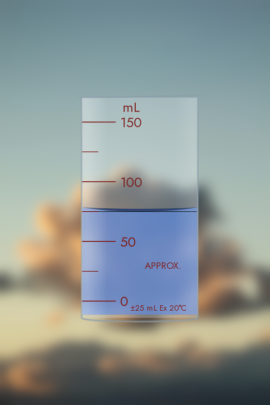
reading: 75mL
